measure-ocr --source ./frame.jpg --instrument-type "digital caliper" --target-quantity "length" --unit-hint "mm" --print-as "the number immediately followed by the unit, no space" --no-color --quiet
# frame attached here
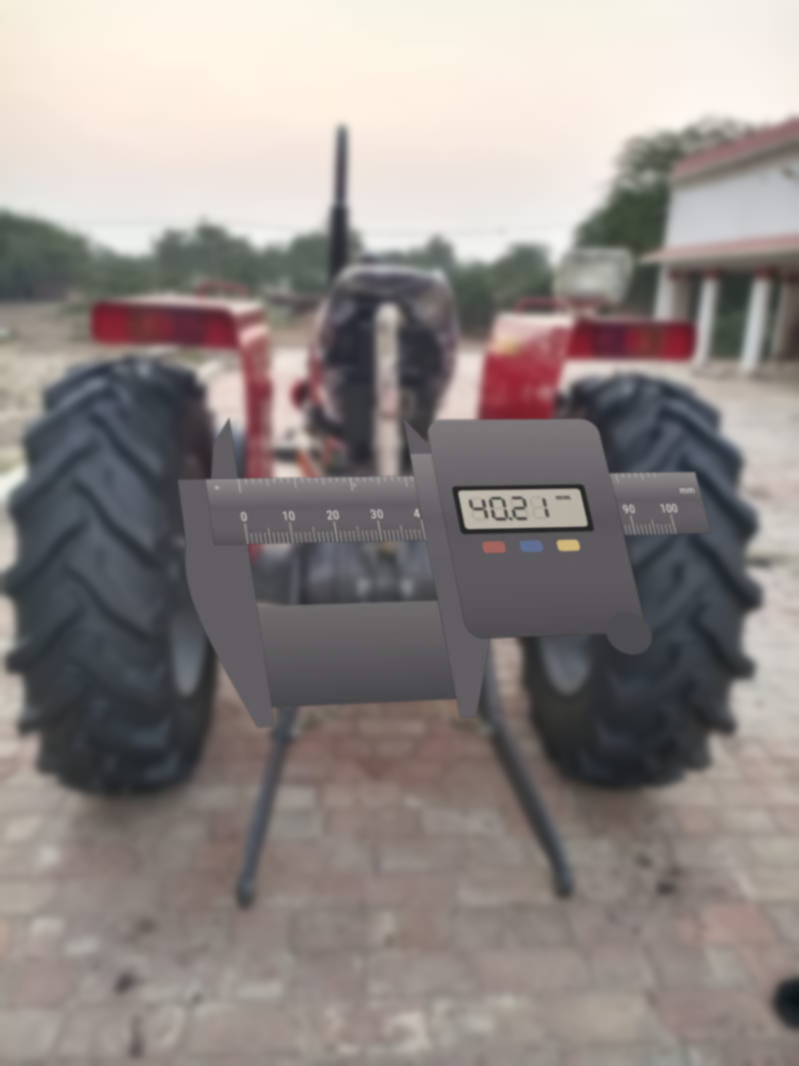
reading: 40.21mm
